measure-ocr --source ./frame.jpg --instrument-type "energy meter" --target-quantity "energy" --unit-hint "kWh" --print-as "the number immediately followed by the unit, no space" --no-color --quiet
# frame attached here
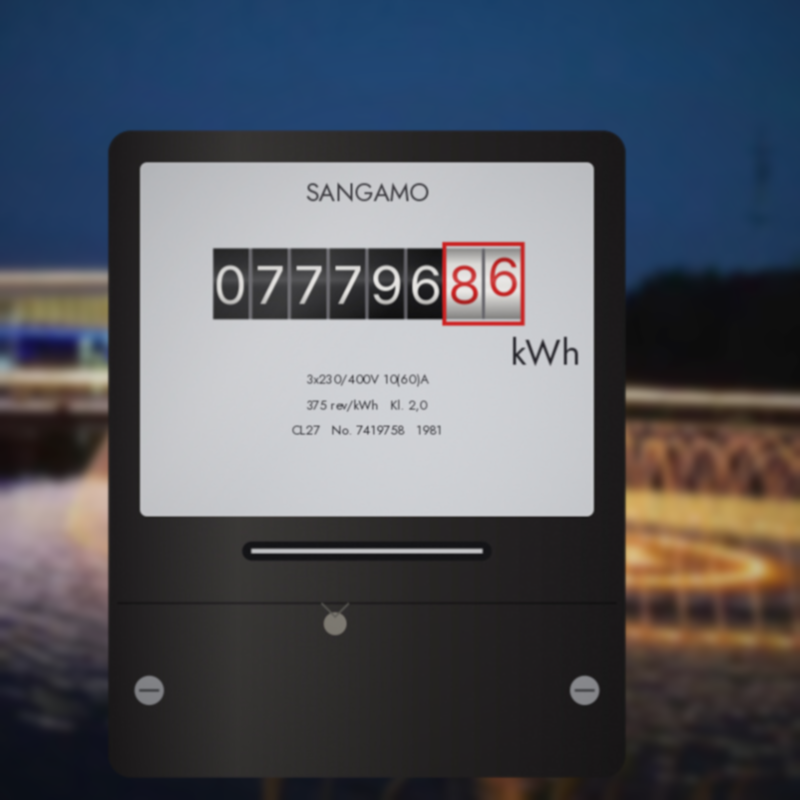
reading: 77796.86kWh
